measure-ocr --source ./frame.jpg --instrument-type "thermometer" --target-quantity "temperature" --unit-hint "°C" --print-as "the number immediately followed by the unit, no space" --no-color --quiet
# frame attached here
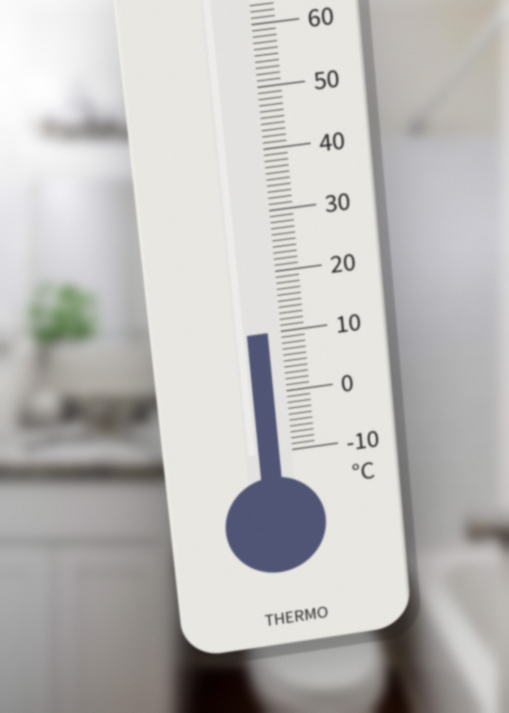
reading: 10°C
